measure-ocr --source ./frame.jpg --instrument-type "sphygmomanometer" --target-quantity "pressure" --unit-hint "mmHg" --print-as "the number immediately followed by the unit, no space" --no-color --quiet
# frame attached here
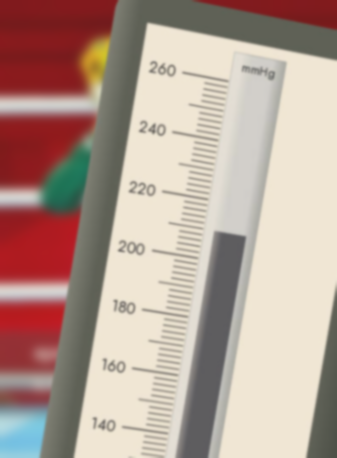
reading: 210mmHg
